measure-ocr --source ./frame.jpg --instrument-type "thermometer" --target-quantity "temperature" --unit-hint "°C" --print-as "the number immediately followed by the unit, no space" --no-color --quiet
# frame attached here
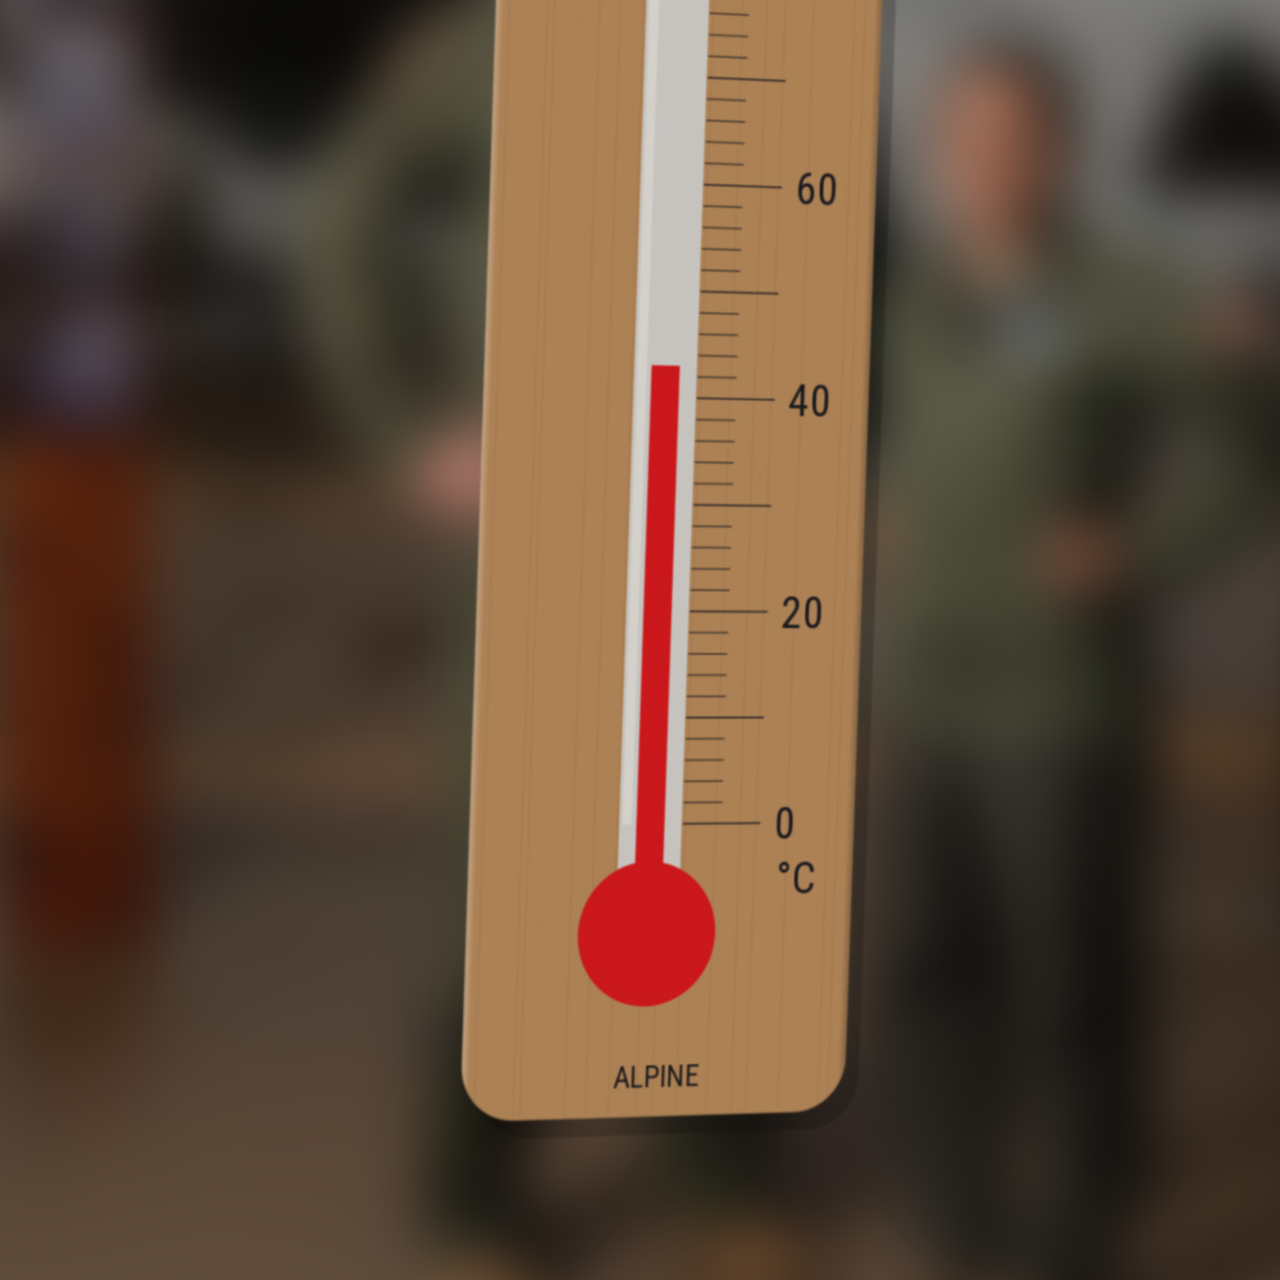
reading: 43°C
